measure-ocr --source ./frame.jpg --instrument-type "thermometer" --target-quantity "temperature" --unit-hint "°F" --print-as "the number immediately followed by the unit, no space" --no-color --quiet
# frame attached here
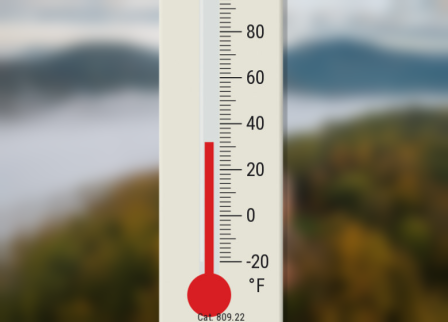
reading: 32°F
